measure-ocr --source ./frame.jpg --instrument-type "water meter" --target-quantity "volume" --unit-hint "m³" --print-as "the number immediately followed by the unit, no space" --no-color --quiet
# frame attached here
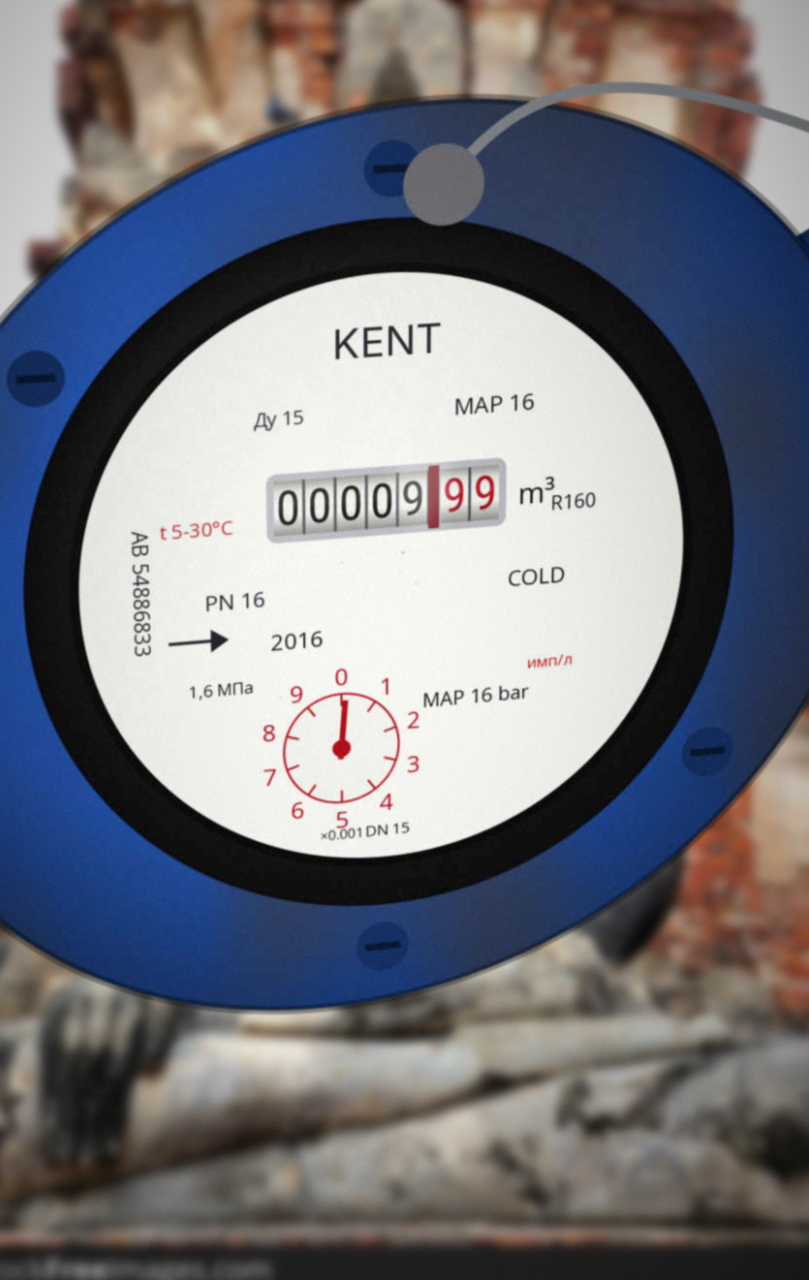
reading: 9.990m³
